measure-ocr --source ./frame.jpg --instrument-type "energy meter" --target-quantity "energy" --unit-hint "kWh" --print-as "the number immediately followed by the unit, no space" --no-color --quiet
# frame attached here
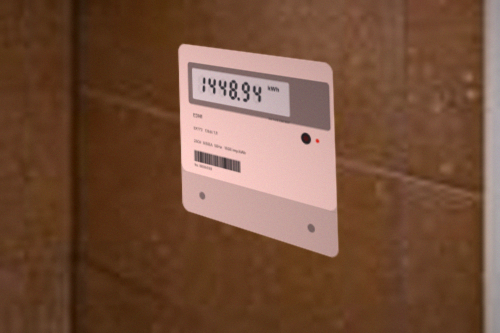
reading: 1448.94kWh
